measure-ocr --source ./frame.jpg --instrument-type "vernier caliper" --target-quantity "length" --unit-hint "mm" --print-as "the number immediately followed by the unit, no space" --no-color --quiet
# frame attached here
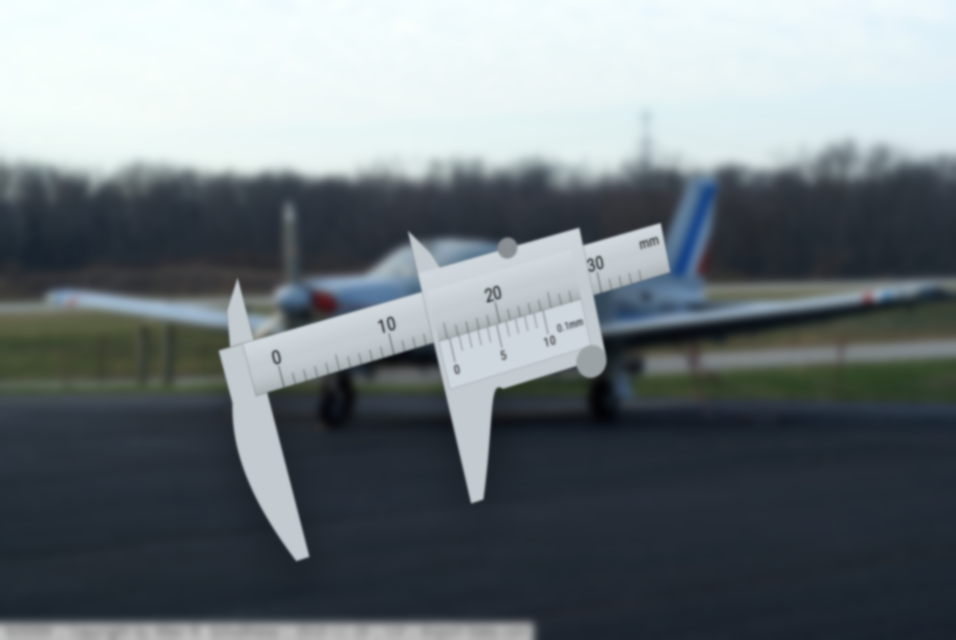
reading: 15.2mm
